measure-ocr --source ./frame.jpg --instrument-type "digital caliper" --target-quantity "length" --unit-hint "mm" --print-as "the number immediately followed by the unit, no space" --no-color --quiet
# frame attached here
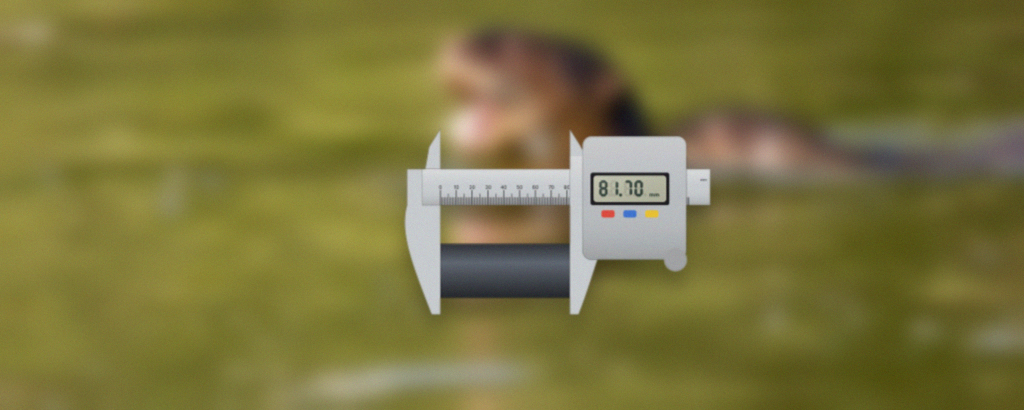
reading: 81.70mm
